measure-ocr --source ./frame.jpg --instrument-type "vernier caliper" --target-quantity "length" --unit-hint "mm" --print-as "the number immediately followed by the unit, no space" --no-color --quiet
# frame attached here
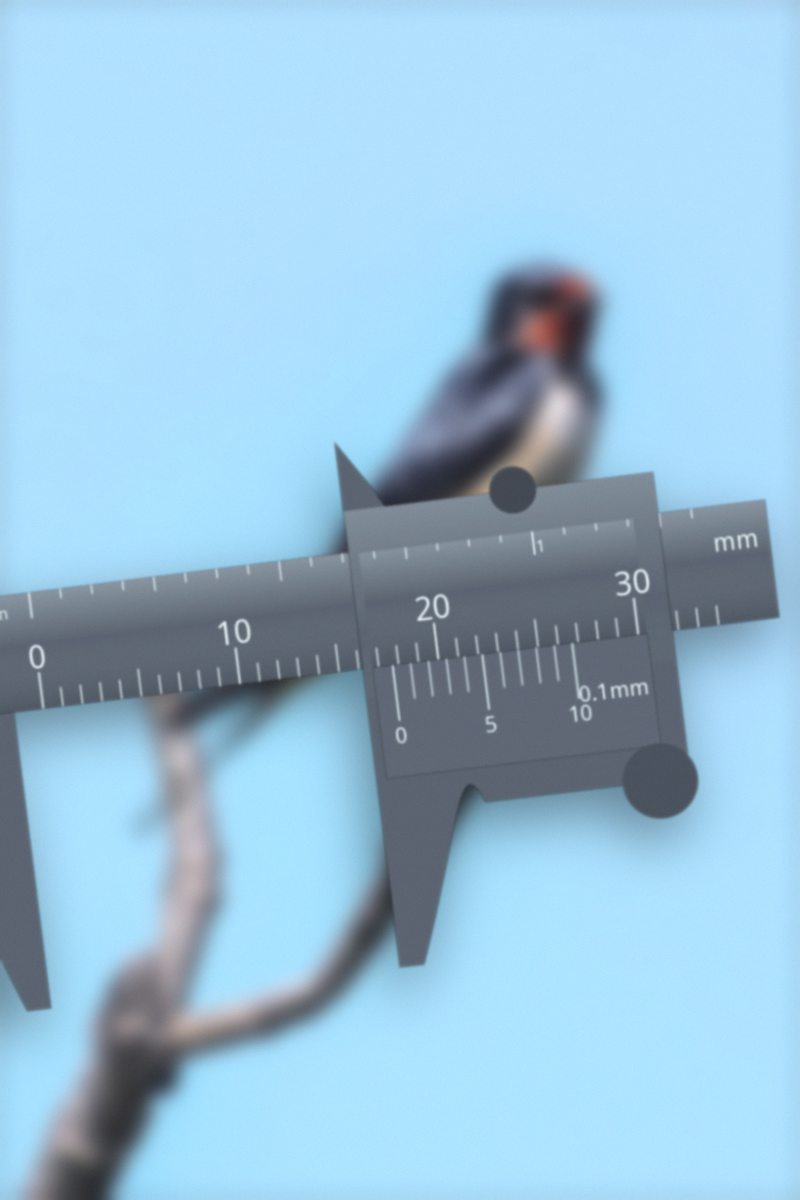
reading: 17.7mm
